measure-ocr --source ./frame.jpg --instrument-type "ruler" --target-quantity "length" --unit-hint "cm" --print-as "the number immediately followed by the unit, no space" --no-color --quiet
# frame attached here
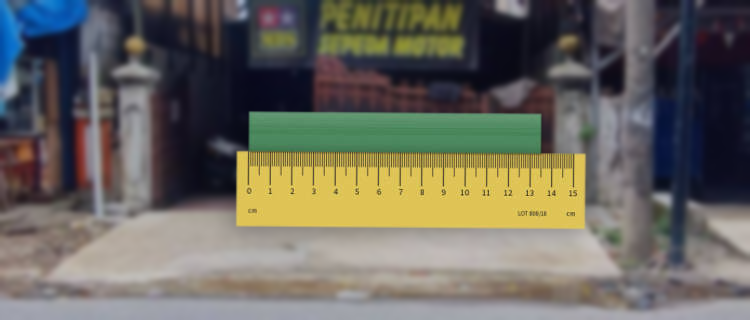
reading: 13.5cm
